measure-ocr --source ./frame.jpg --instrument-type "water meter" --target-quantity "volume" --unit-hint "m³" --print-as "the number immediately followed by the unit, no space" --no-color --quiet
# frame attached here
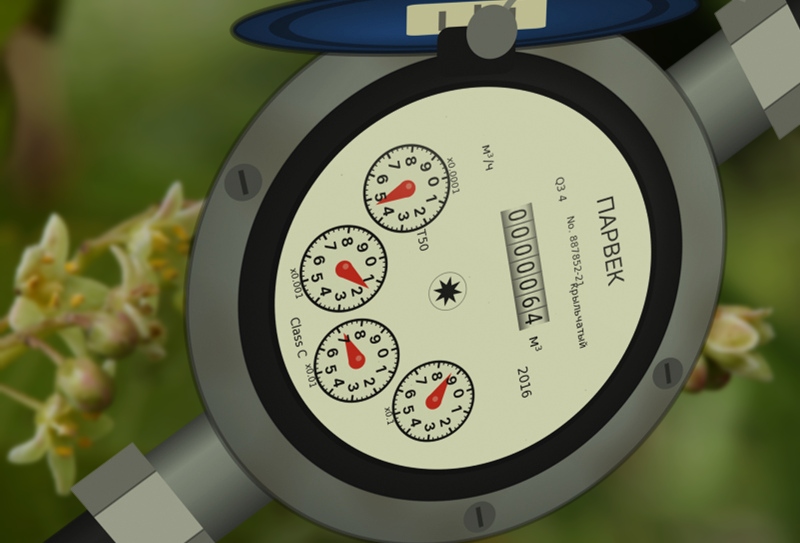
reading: 64.8714m³
